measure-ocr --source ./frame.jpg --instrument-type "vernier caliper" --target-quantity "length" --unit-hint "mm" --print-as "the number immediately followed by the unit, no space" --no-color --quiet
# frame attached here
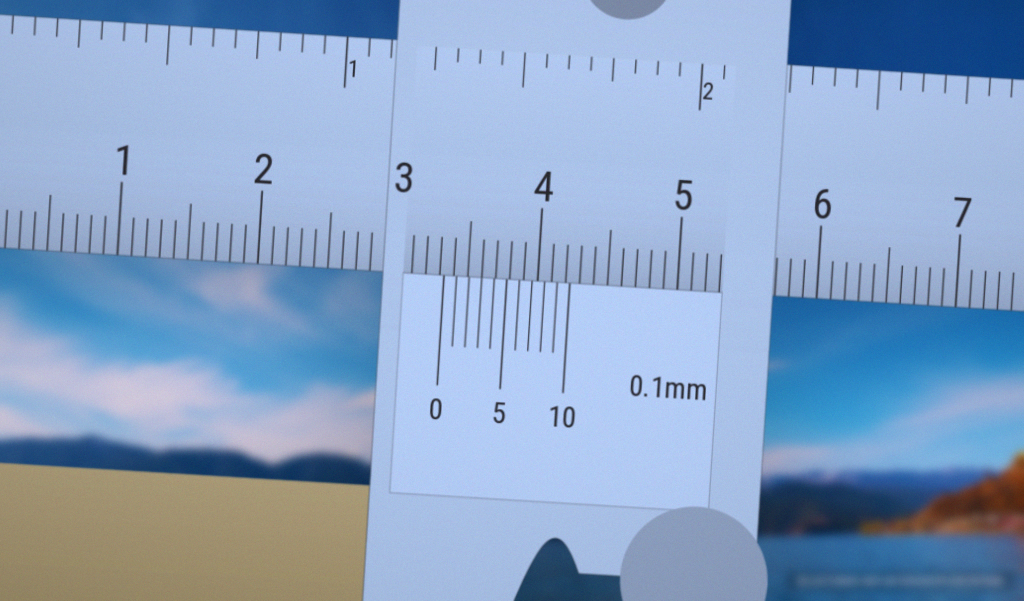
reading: 33.3mm
